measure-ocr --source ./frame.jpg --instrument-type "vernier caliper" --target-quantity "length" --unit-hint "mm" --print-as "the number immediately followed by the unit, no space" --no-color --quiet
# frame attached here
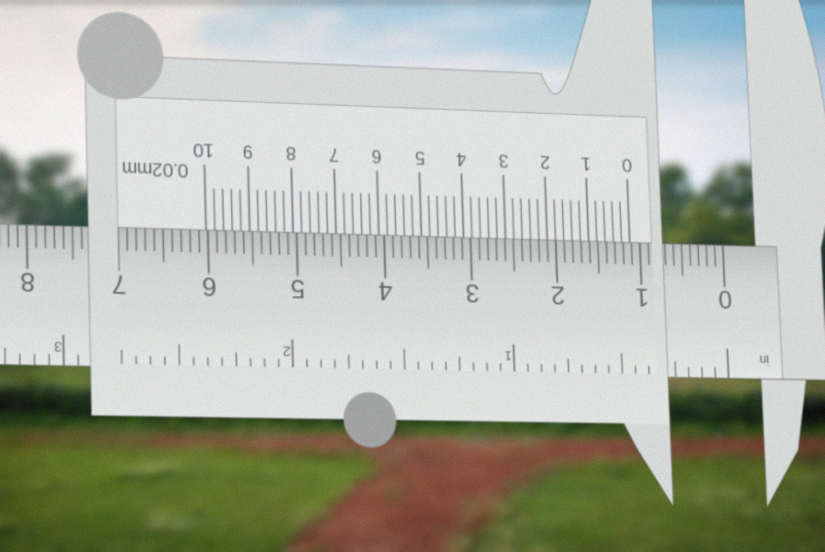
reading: 11.2mm
